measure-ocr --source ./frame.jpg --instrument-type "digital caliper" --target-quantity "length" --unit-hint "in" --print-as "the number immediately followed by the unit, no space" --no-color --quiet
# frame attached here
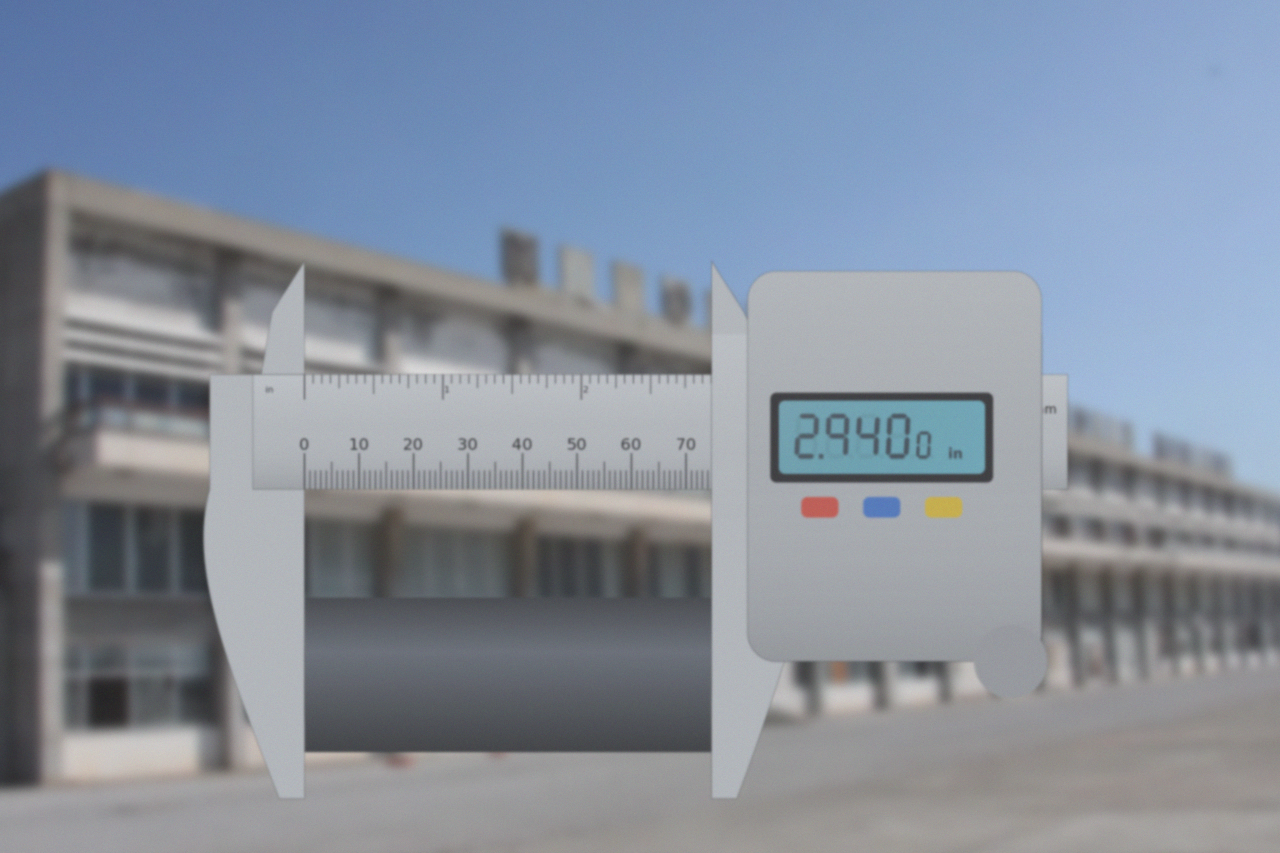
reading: 2.9400in
